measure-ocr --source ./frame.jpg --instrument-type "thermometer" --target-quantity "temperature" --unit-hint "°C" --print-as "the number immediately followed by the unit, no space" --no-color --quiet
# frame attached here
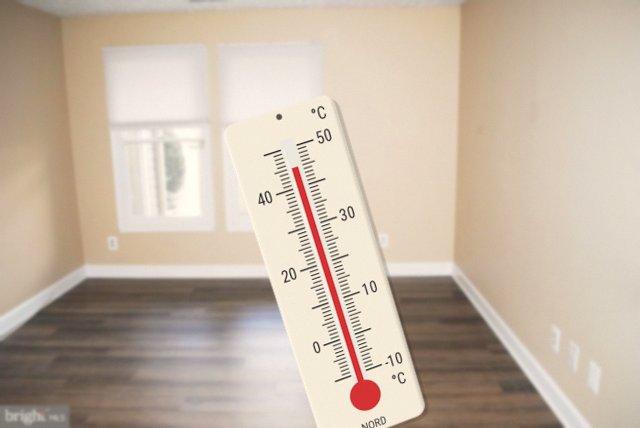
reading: 45°C
